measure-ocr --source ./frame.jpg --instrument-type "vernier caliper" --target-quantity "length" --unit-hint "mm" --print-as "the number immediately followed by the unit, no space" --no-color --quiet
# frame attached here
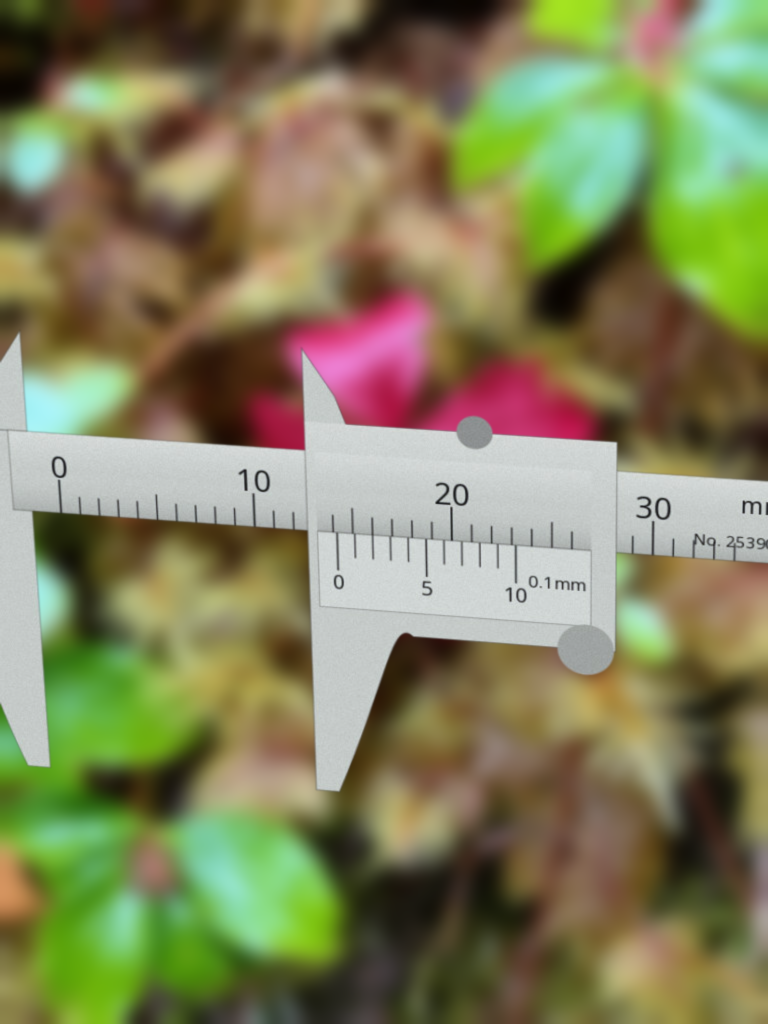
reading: 14.2mm
